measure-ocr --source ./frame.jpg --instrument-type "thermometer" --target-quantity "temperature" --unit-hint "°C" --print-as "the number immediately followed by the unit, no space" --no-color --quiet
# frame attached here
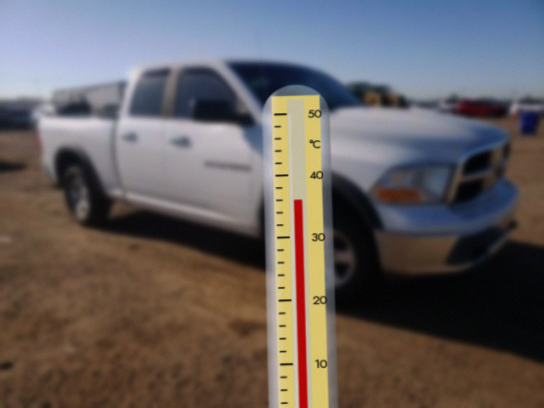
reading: 36°C
